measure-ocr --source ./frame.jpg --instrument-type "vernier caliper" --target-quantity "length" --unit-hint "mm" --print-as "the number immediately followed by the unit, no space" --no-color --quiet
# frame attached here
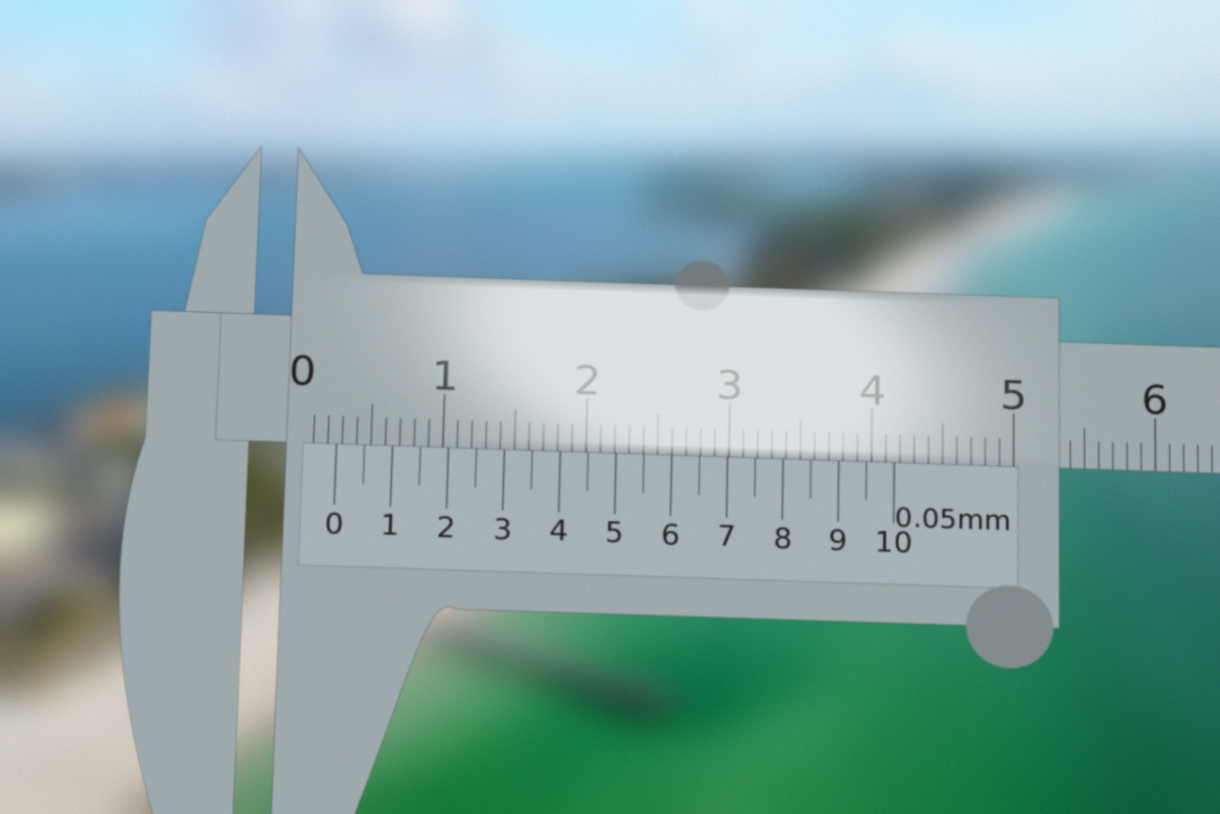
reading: 2.6mm
